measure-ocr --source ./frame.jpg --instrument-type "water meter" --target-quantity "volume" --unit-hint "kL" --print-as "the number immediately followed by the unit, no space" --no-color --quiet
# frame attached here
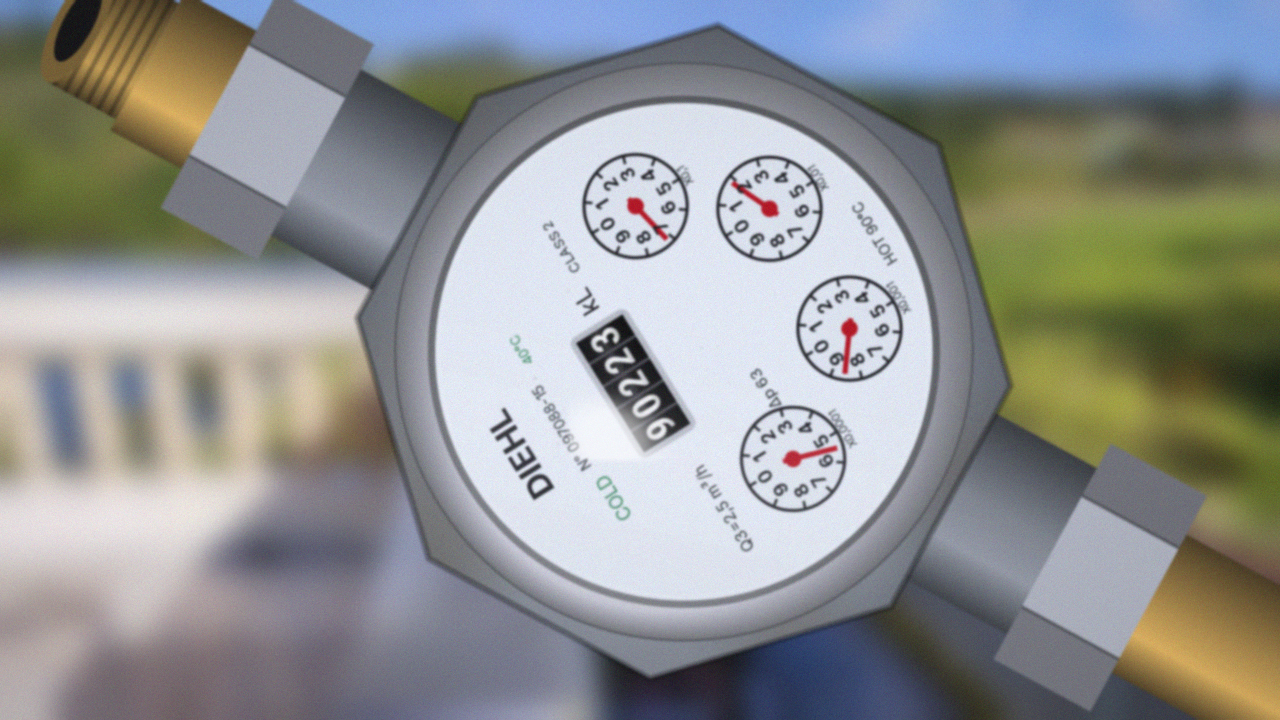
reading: 90223.7185kL
